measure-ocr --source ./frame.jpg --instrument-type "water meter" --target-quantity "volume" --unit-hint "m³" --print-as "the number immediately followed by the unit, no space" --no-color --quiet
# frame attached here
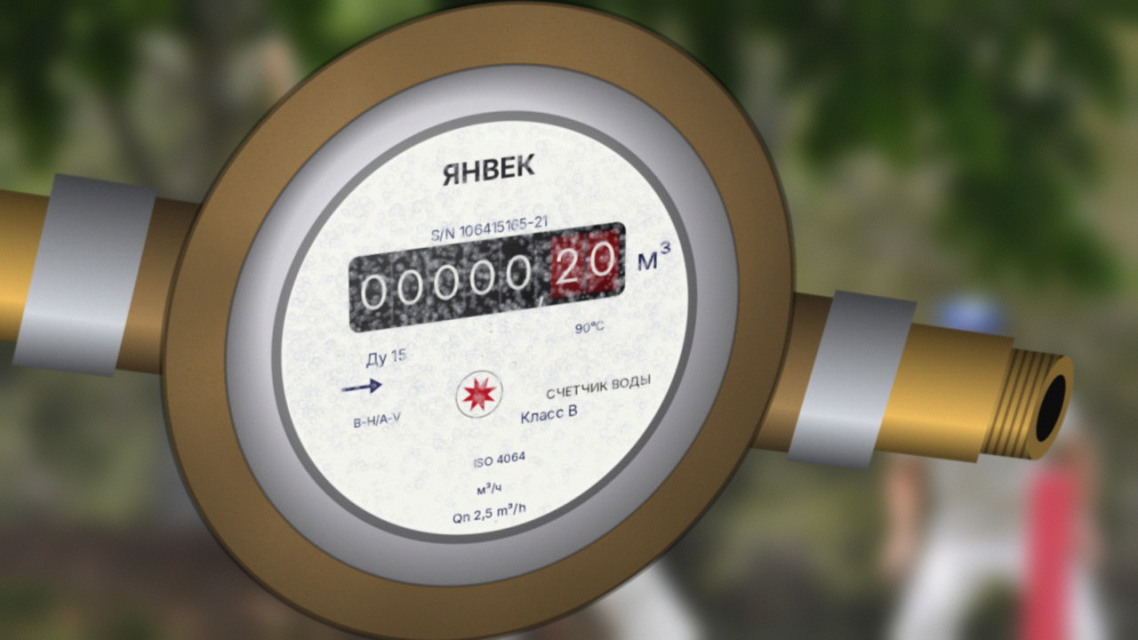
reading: 0.20m³
